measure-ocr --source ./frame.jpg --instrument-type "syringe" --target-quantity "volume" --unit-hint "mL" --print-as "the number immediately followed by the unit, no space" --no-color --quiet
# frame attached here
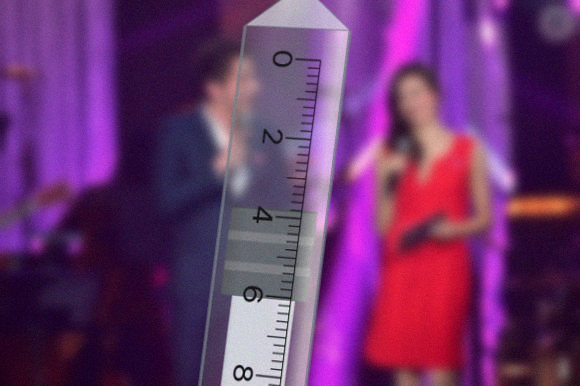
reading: 3.8mL
